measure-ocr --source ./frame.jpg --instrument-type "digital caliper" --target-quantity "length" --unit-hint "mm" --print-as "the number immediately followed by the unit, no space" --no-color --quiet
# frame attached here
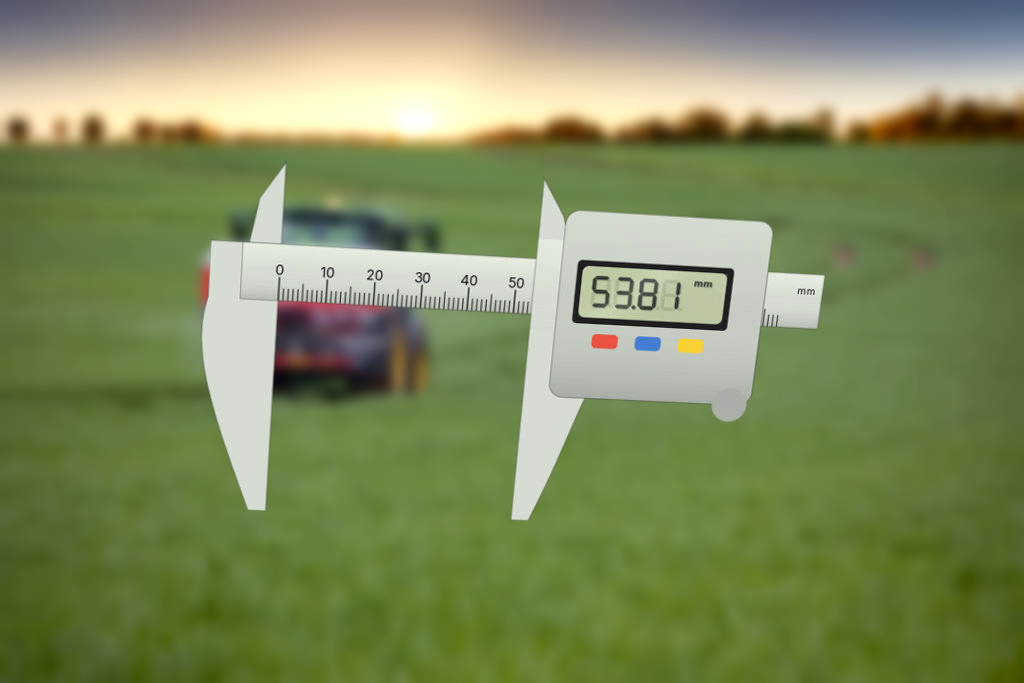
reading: 53.81mm
